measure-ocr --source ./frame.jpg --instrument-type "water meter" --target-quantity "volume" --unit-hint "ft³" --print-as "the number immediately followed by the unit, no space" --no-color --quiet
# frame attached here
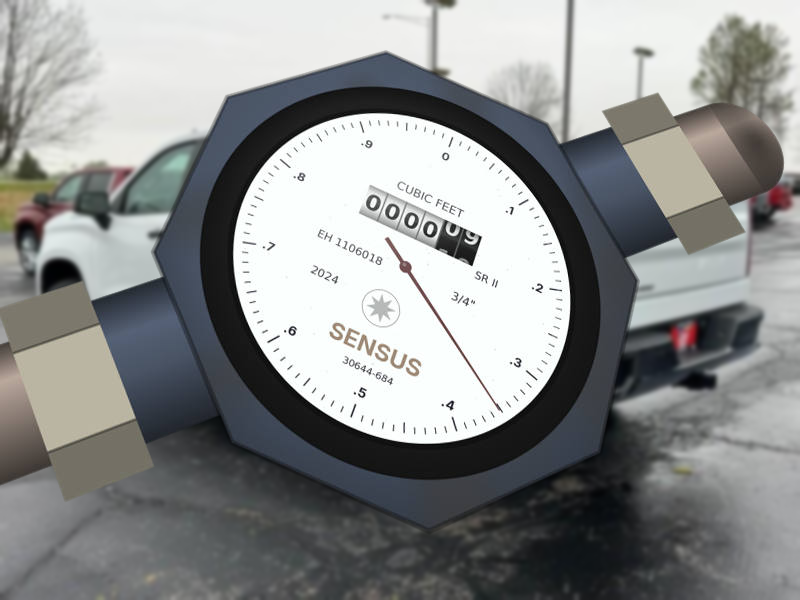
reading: 9.35ft³
